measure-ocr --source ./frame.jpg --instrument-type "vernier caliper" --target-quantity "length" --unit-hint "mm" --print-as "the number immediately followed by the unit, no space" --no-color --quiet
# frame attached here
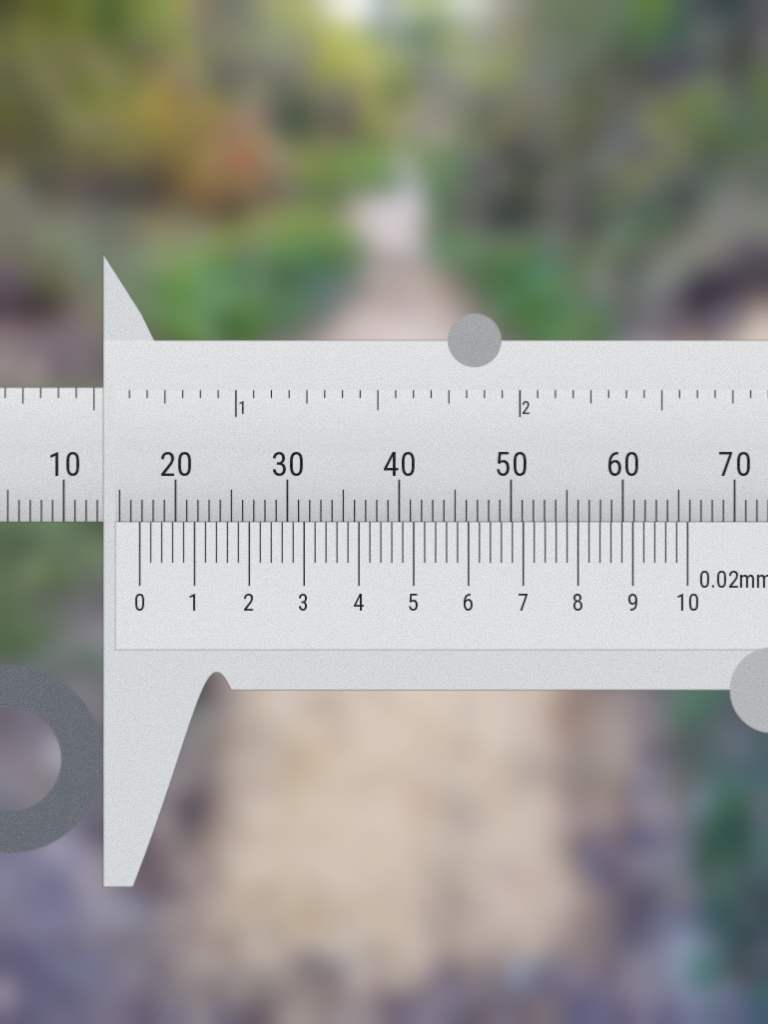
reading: 16.8mm
